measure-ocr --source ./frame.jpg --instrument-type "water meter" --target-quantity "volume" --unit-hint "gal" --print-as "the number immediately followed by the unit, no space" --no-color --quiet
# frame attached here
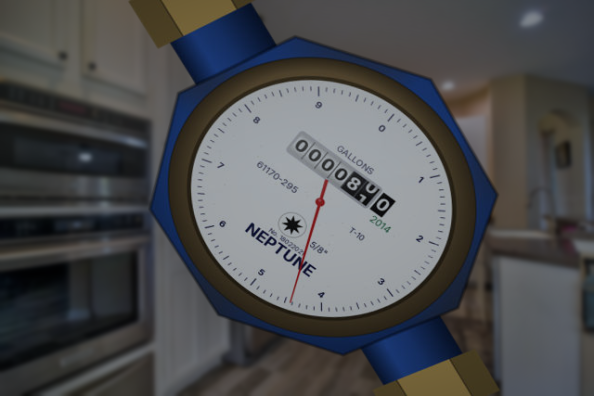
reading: 804.4gal
